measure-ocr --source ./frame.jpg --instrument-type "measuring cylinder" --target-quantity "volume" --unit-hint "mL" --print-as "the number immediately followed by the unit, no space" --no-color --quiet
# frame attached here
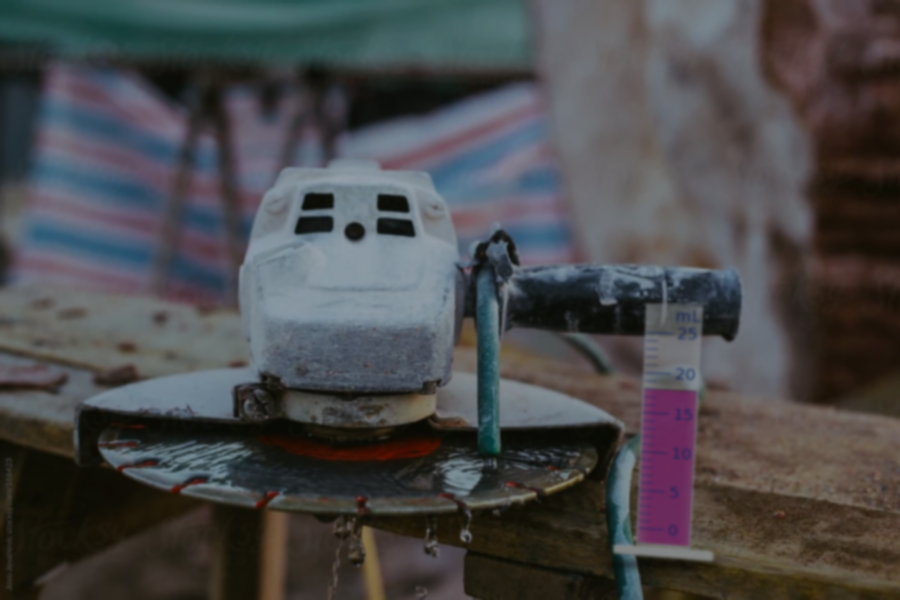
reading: 18mL
